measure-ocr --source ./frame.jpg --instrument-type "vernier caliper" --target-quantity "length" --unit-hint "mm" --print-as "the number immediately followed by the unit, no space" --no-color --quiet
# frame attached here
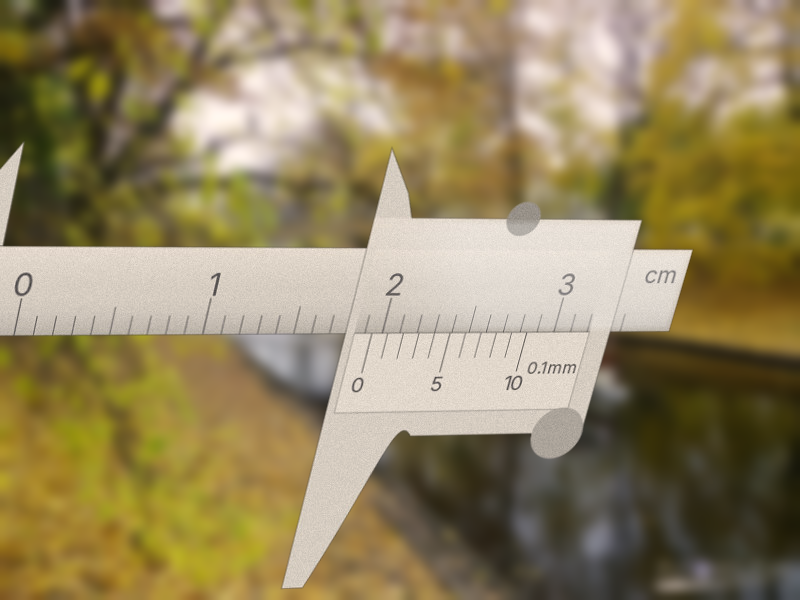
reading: 19.4mm
